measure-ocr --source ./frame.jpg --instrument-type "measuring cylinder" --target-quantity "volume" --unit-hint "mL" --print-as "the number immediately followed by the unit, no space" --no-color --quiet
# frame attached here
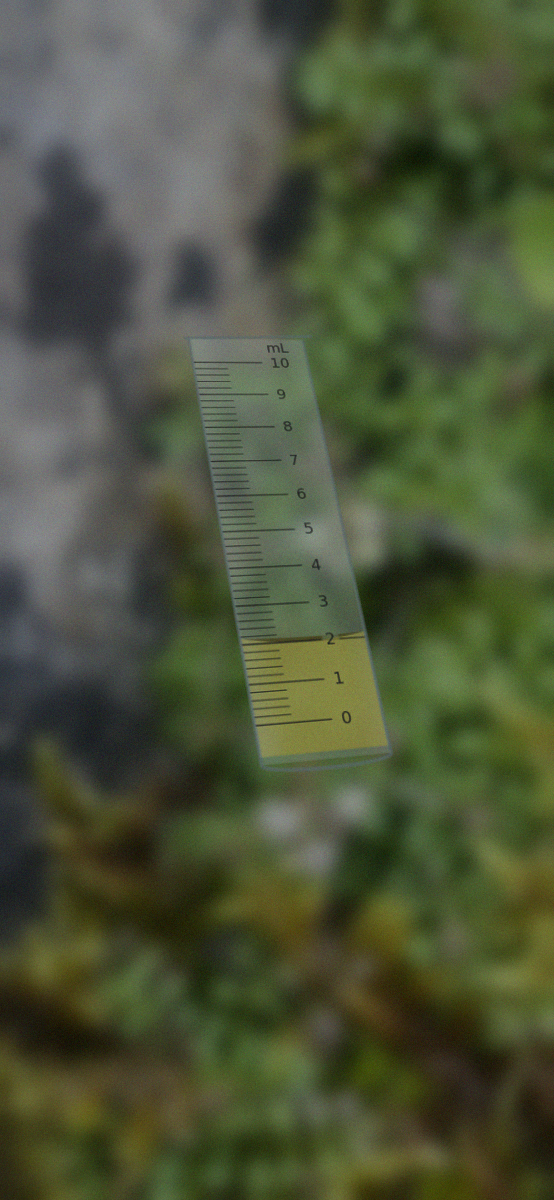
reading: 2mL
